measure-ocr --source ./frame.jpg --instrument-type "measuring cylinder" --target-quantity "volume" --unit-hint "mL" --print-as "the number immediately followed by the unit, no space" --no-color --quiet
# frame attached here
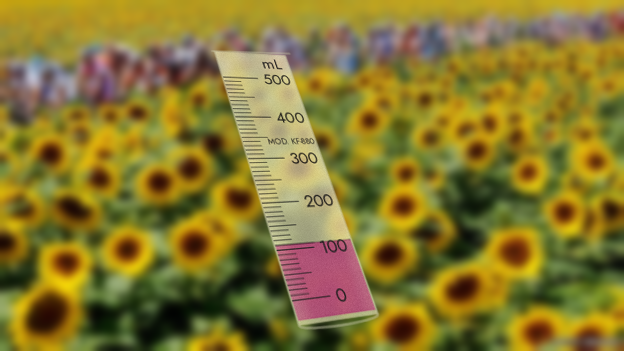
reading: 110mL
